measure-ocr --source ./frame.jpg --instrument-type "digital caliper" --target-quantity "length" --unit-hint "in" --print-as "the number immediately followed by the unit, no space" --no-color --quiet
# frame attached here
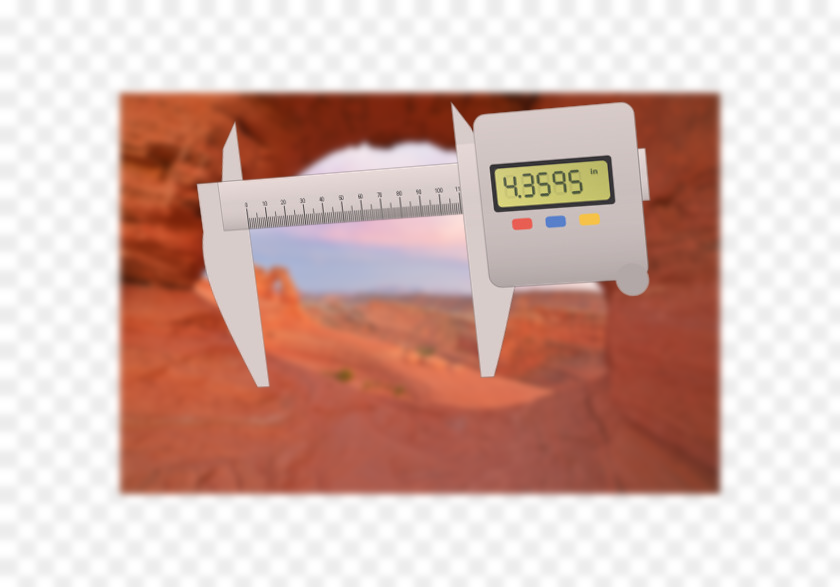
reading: 4.3595in
